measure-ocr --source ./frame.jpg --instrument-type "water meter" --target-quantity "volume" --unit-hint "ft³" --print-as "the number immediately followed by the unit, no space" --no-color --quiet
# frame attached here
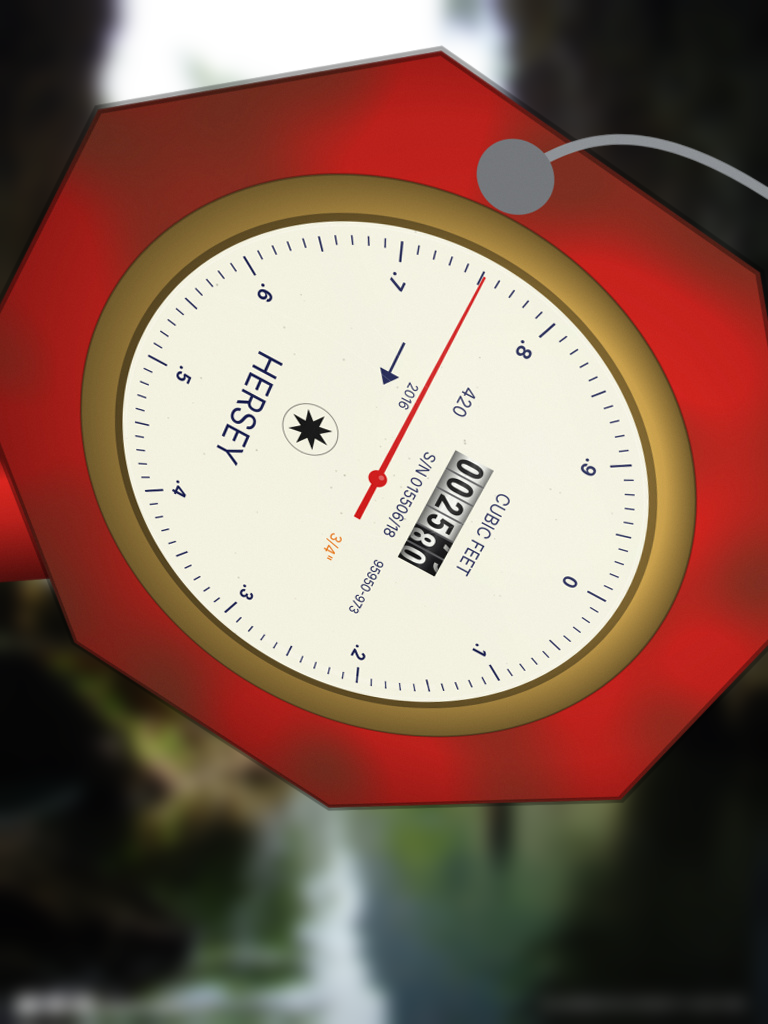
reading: 2579.75ft³
